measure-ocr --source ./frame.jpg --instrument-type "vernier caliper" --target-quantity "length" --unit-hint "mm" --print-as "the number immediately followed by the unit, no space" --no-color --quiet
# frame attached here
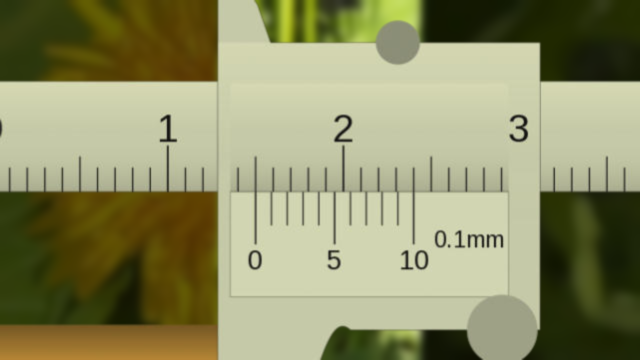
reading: 15.0mm
